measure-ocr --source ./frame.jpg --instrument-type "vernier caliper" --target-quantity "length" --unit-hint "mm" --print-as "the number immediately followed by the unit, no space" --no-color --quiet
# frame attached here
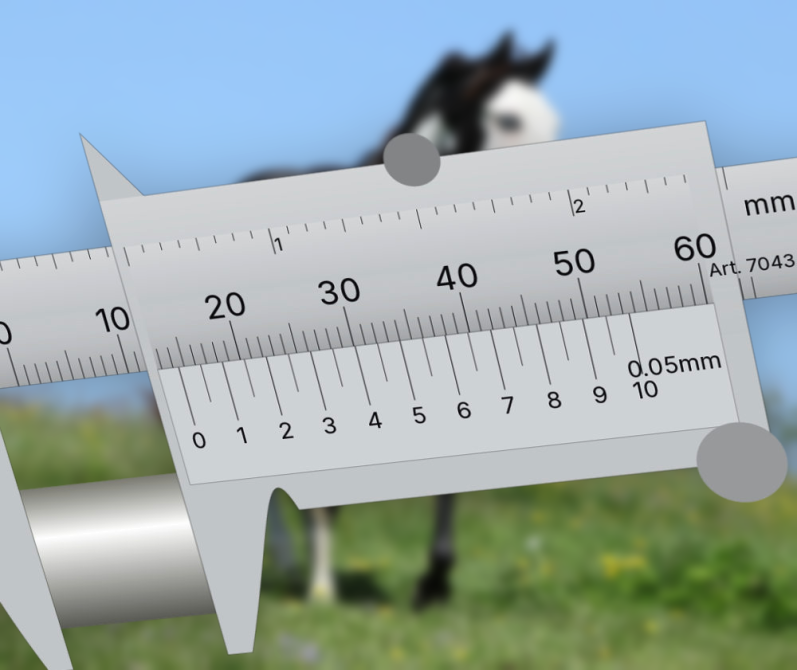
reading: 14.5mm
